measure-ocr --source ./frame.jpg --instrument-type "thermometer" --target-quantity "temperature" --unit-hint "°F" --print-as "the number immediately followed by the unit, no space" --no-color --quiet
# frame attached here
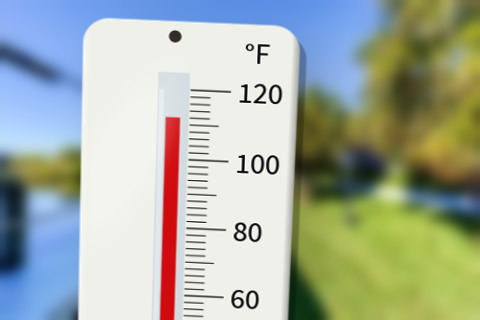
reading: 112°F
